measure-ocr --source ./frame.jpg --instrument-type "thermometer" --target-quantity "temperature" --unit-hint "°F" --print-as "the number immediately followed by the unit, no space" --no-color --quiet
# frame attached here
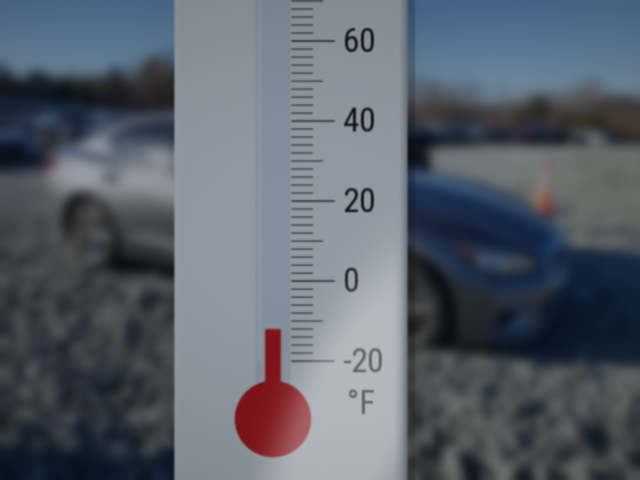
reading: -12°F
